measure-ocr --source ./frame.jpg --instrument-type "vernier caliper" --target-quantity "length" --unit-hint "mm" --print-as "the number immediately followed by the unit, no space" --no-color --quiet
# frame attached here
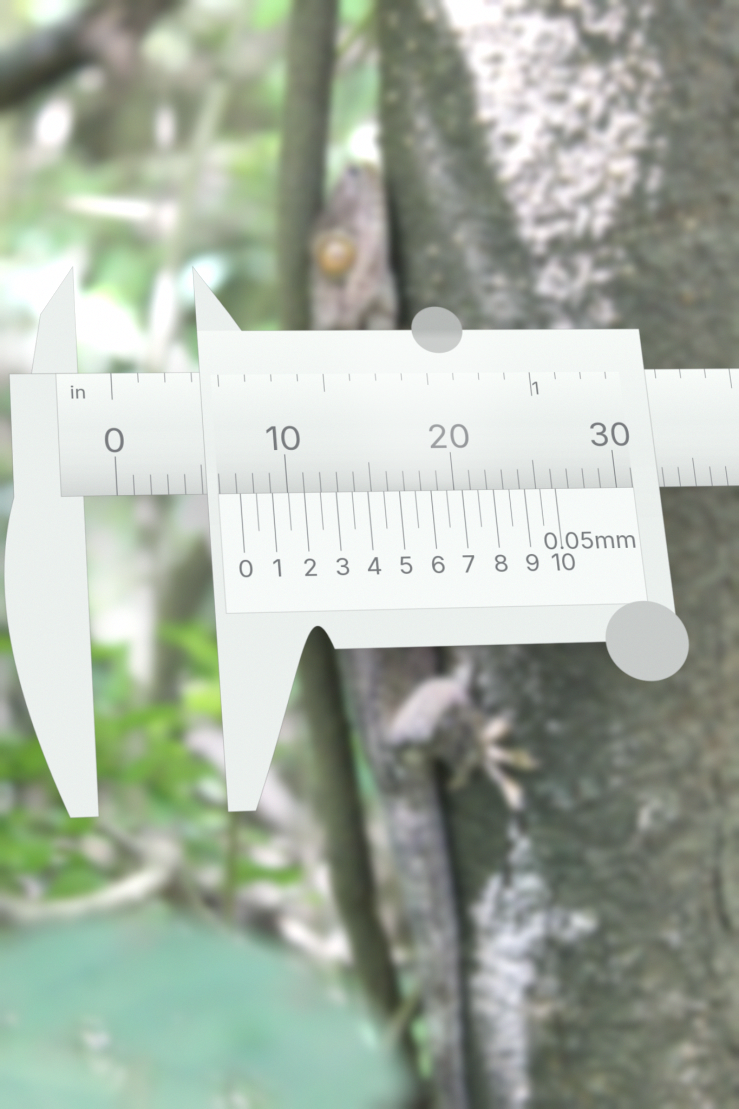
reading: 7.2mm
